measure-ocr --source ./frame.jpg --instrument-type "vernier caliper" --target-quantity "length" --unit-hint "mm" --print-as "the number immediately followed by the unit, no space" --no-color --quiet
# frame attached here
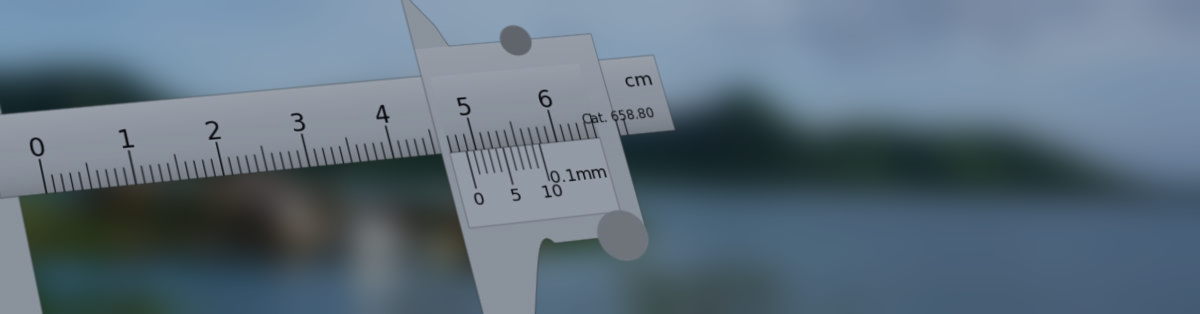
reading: 48.8mm
